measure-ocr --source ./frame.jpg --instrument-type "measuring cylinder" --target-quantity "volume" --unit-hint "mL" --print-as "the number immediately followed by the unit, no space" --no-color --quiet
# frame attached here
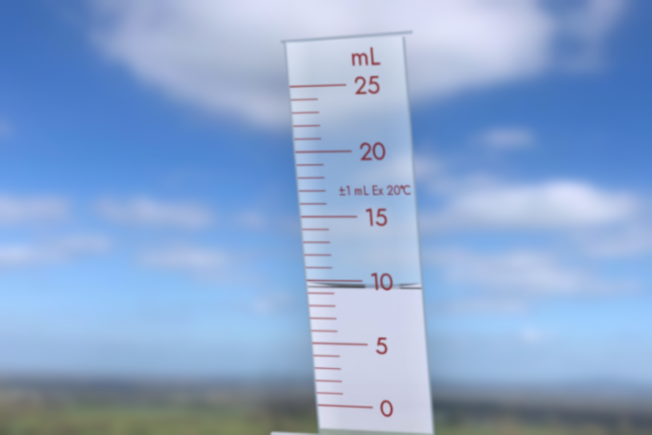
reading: 9.5mL
